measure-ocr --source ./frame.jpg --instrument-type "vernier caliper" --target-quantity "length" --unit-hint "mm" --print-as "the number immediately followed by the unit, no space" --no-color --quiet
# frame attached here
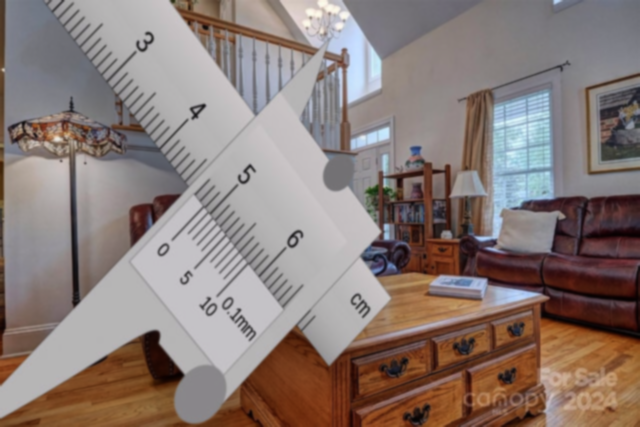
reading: 48.8mm
